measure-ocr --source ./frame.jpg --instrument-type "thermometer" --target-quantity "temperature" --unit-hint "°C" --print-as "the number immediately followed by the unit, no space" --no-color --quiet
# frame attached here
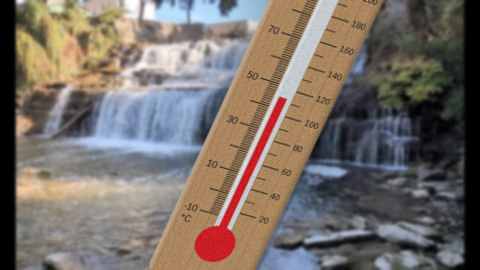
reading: 45°C
